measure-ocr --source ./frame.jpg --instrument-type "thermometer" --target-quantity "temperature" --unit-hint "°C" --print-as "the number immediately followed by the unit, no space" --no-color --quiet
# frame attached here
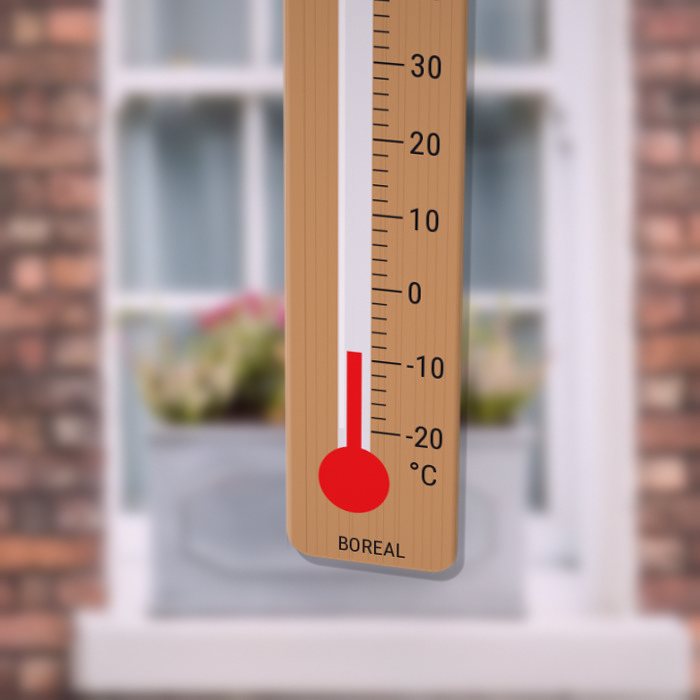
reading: -9°C
